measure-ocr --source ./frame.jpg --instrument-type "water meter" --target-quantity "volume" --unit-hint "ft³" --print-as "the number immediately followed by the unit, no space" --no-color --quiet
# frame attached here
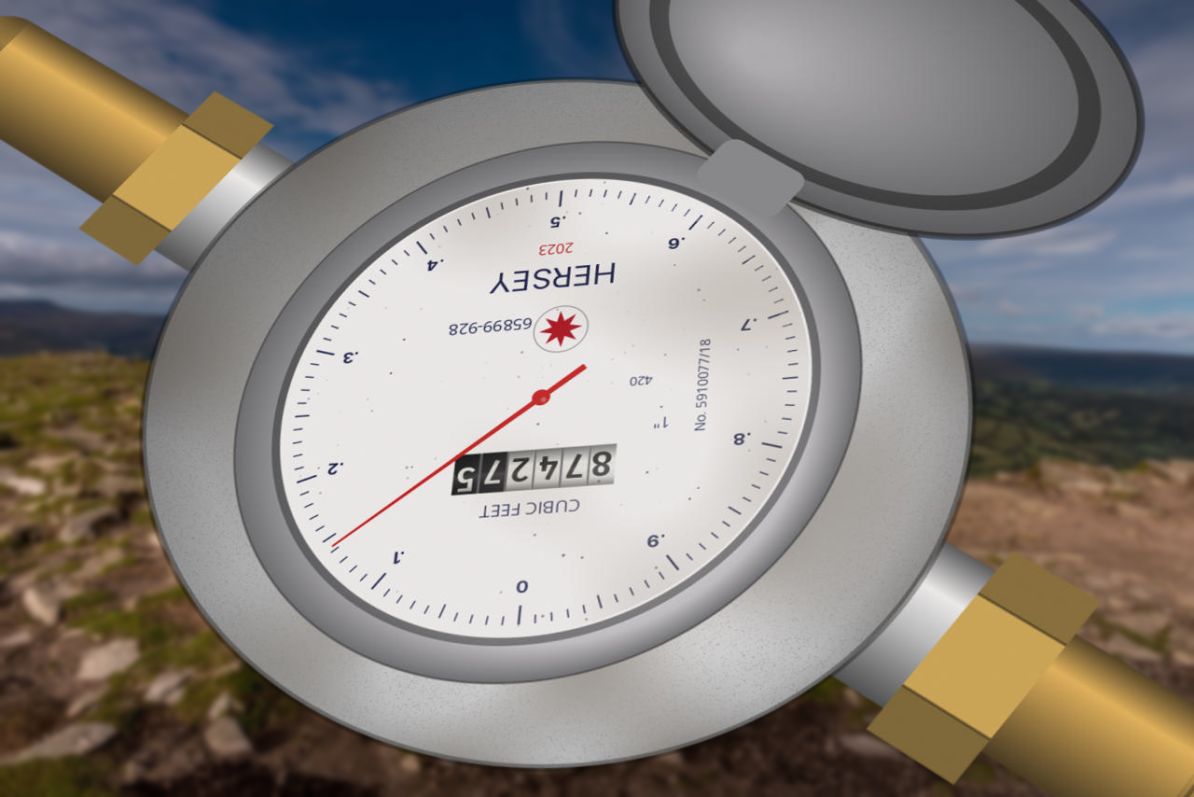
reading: 874275.14ft³
